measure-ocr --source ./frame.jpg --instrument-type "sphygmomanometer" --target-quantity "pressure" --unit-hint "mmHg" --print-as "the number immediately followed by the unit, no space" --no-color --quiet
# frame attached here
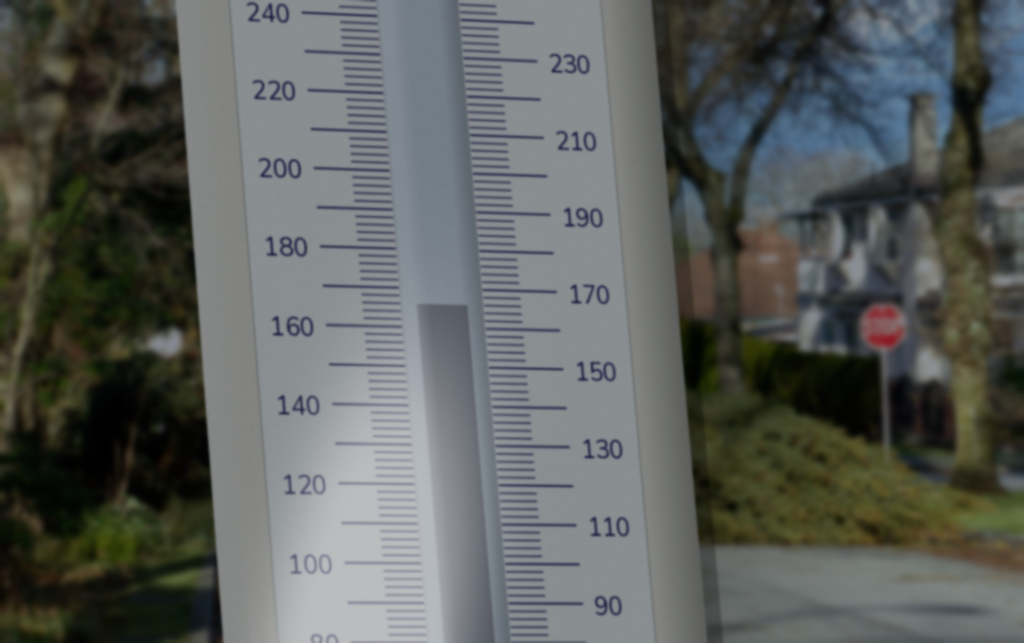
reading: 166mmHg
